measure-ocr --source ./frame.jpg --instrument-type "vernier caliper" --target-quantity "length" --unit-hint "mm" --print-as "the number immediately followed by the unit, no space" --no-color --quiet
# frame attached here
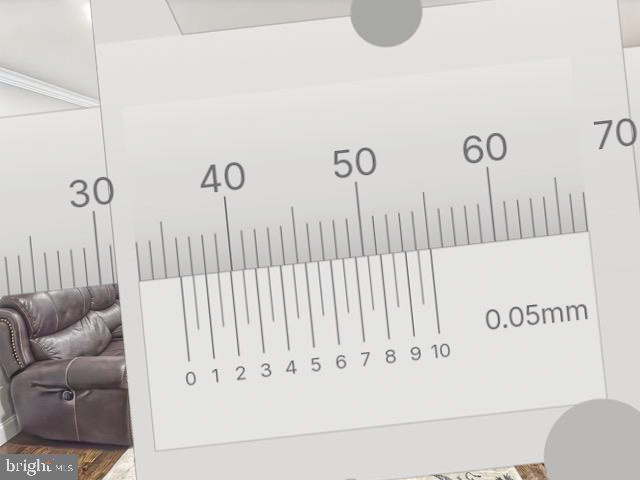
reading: 36.1mm
